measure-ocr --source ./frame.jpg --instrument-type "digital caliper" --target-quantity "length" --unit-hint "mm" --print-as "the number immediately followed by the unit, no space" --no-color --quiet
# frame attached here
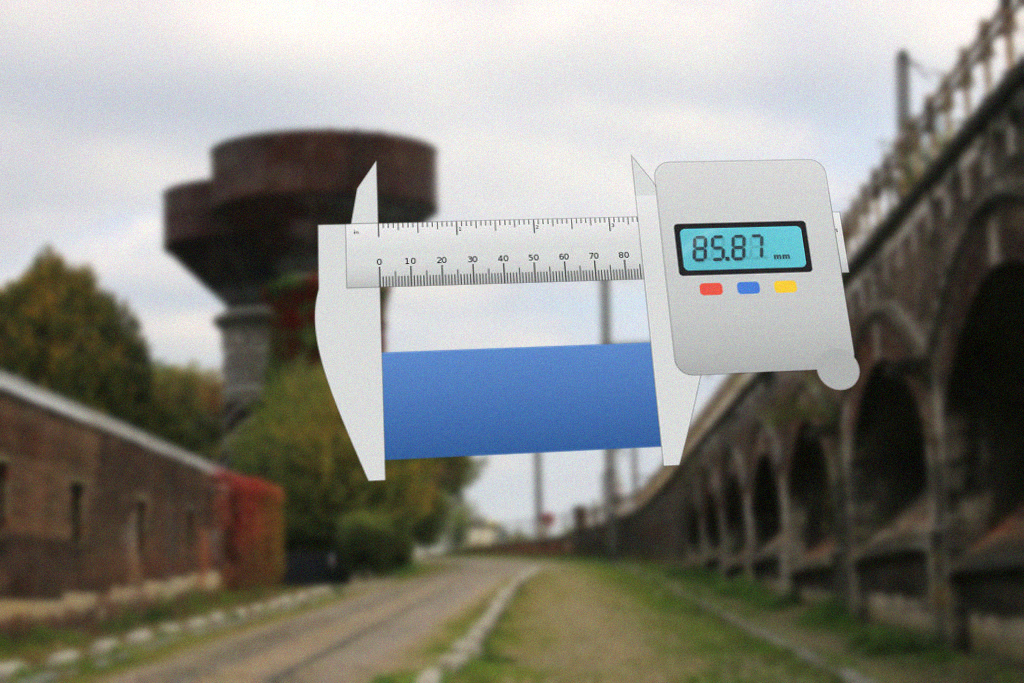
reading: 85.87mm
